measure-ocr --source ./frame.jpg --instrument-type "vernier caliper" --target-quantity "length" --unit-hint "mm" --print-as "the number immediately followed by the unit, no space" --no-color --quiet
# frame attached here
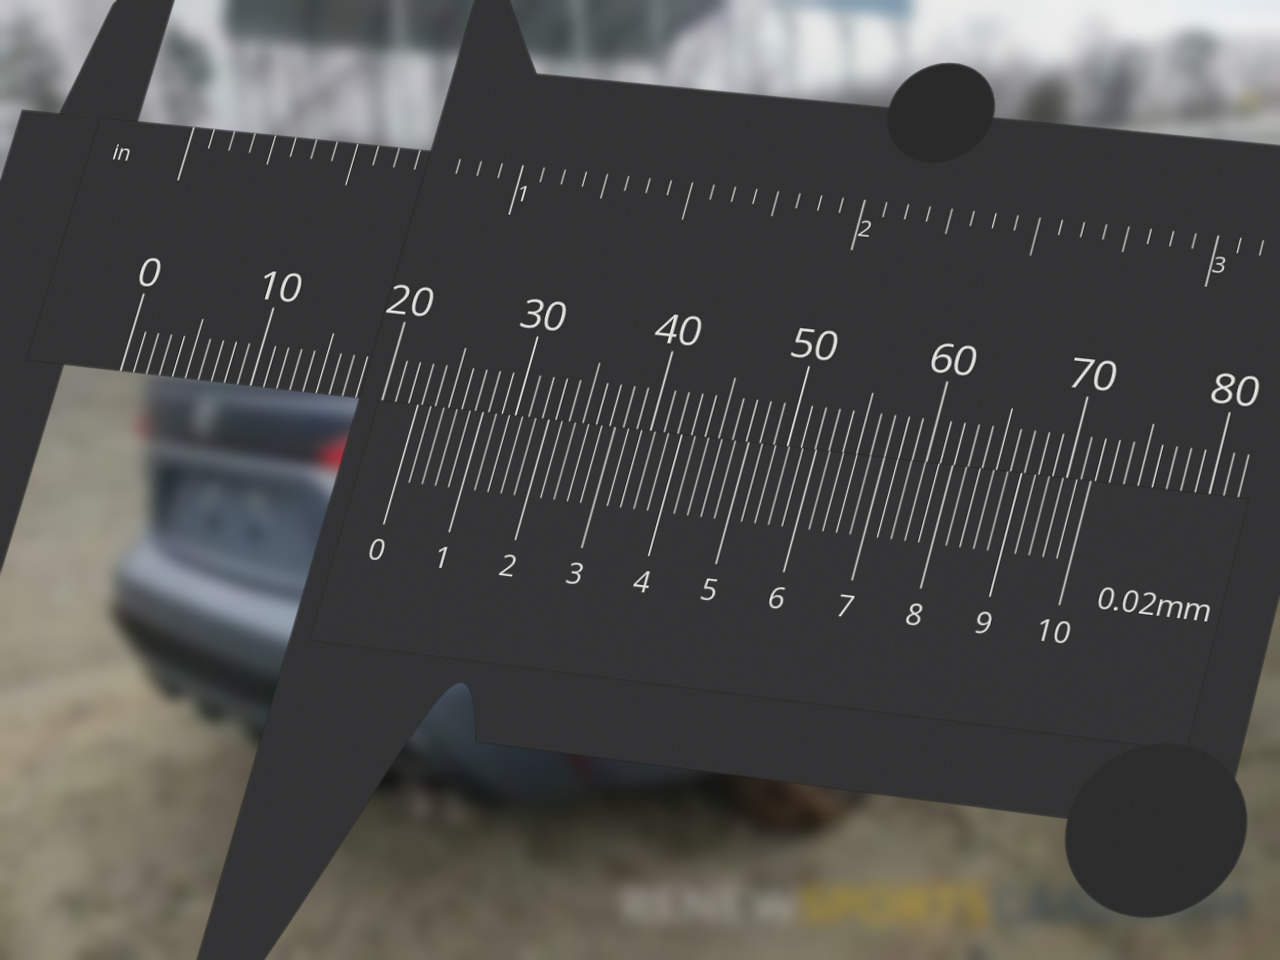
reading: 22.7mm
